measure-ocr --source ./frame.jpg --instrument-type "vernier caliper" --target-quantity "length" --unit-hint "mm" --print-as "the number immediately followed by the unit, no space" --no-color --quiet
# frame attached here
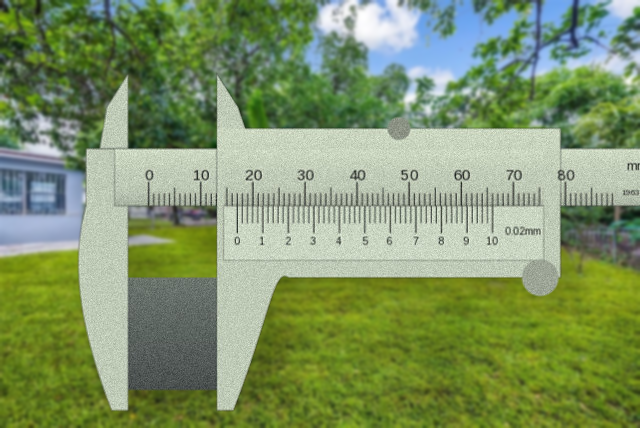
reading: 17.0mm
